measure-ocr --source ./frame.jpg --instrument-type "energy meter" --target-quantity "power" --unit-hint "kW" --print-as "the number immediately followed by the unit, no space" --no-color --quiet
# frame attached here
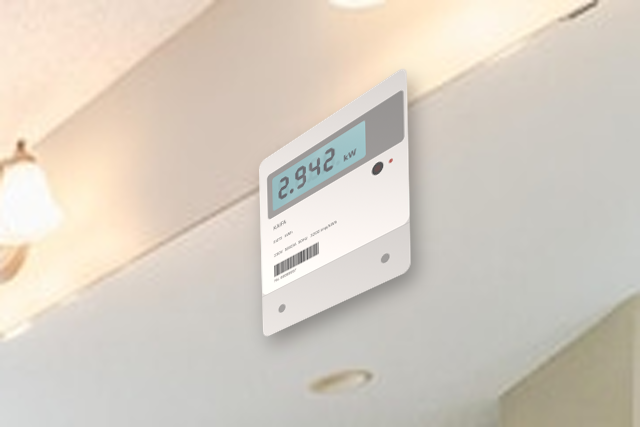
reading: 2.942kW
